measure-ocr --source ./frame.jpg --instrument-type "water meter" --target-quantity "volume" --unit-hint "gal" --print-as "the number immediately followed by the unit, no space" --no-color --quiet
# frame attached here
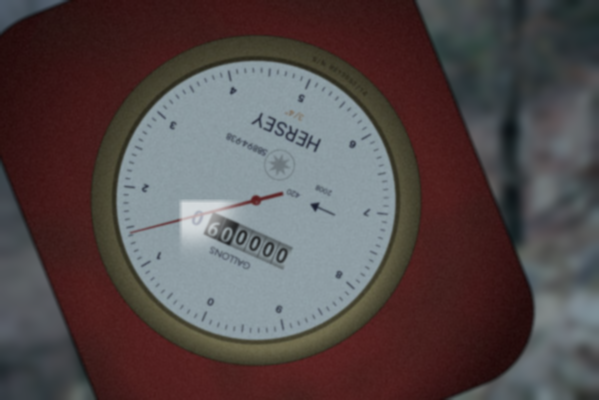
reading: 91.4gal
